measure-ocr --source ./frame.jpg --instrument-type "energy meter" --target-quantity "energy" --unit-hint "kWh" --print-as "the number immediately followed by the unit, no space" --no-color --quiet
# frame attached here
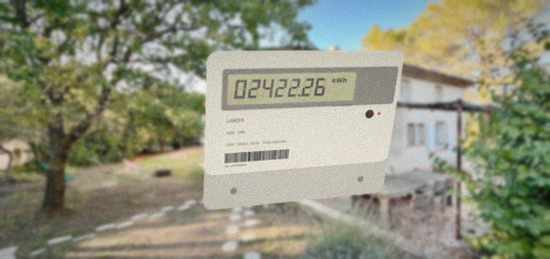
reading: 2422.26kWh
